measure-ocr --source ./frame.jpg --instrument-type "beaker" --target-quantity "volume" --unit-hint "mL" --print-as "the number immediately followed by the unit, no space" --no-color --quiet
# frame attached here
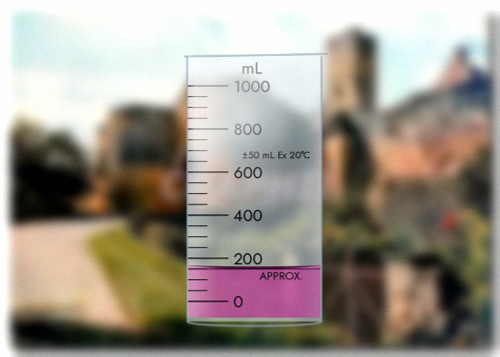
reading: 150mL
